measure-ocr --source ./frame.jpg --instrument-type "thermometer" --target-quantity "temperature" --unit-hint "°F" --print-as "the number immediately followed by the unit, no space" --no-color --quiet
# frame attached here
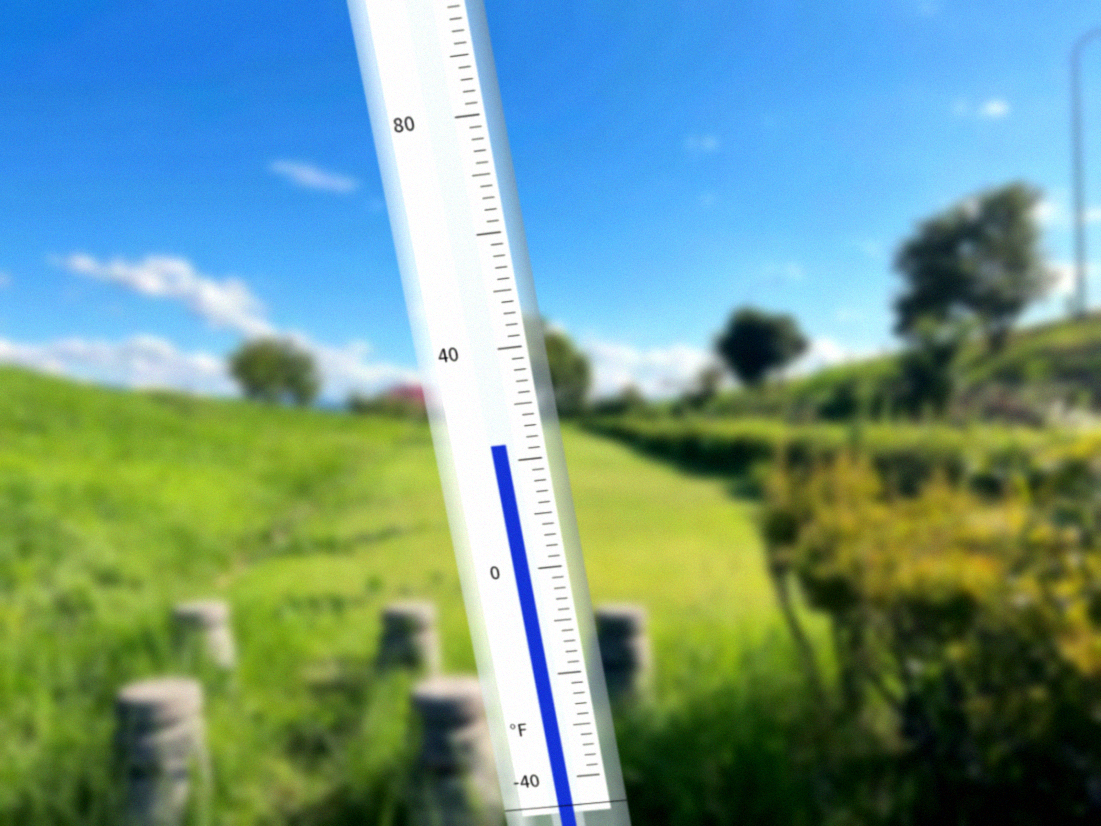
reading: 23°F
